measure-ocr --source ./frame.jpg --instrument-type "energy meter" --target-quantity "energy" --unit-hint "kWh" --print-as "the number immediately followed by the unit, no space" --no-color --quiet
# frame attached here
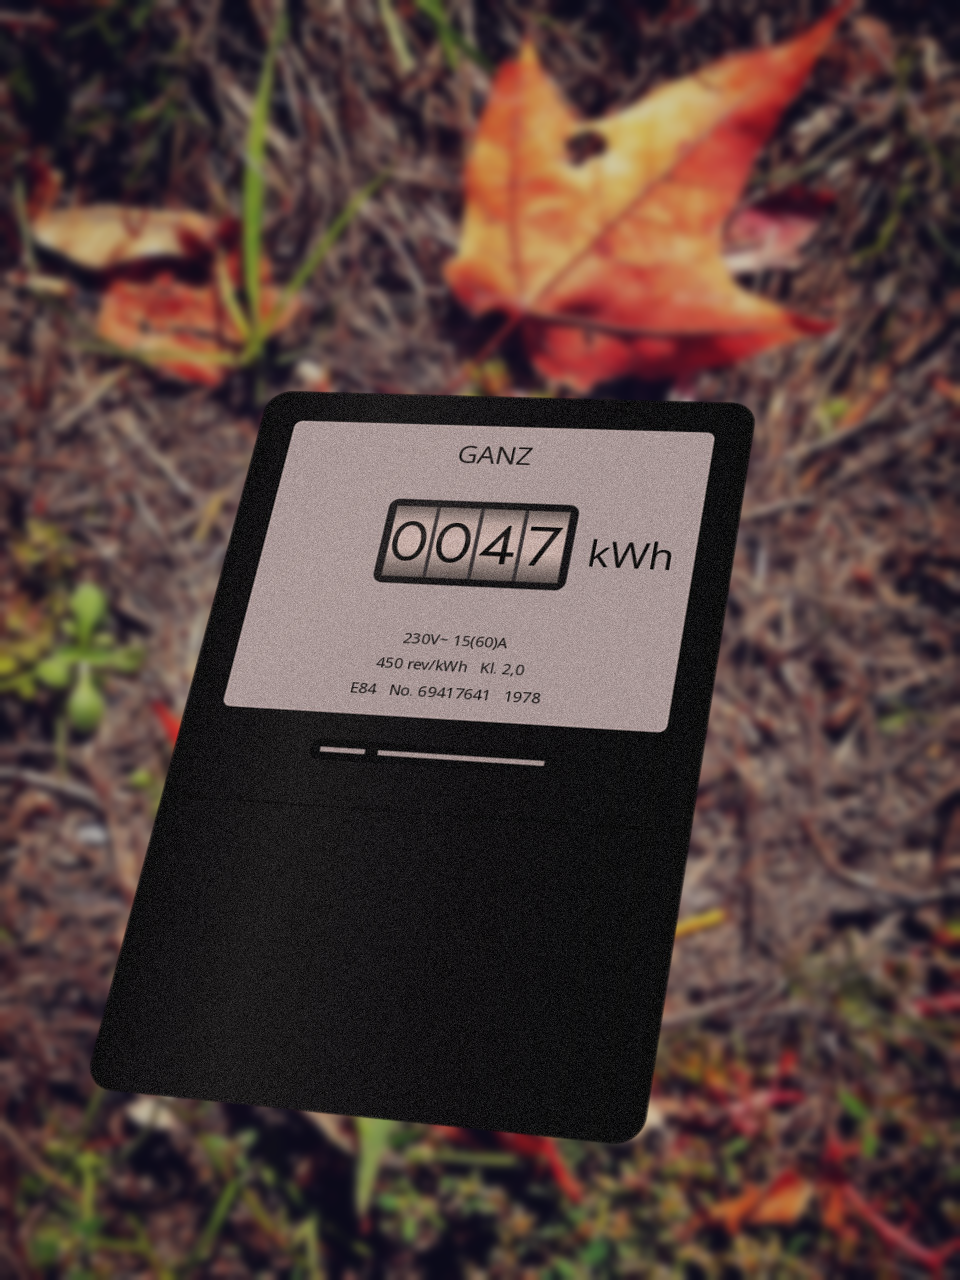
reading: 47kWh
